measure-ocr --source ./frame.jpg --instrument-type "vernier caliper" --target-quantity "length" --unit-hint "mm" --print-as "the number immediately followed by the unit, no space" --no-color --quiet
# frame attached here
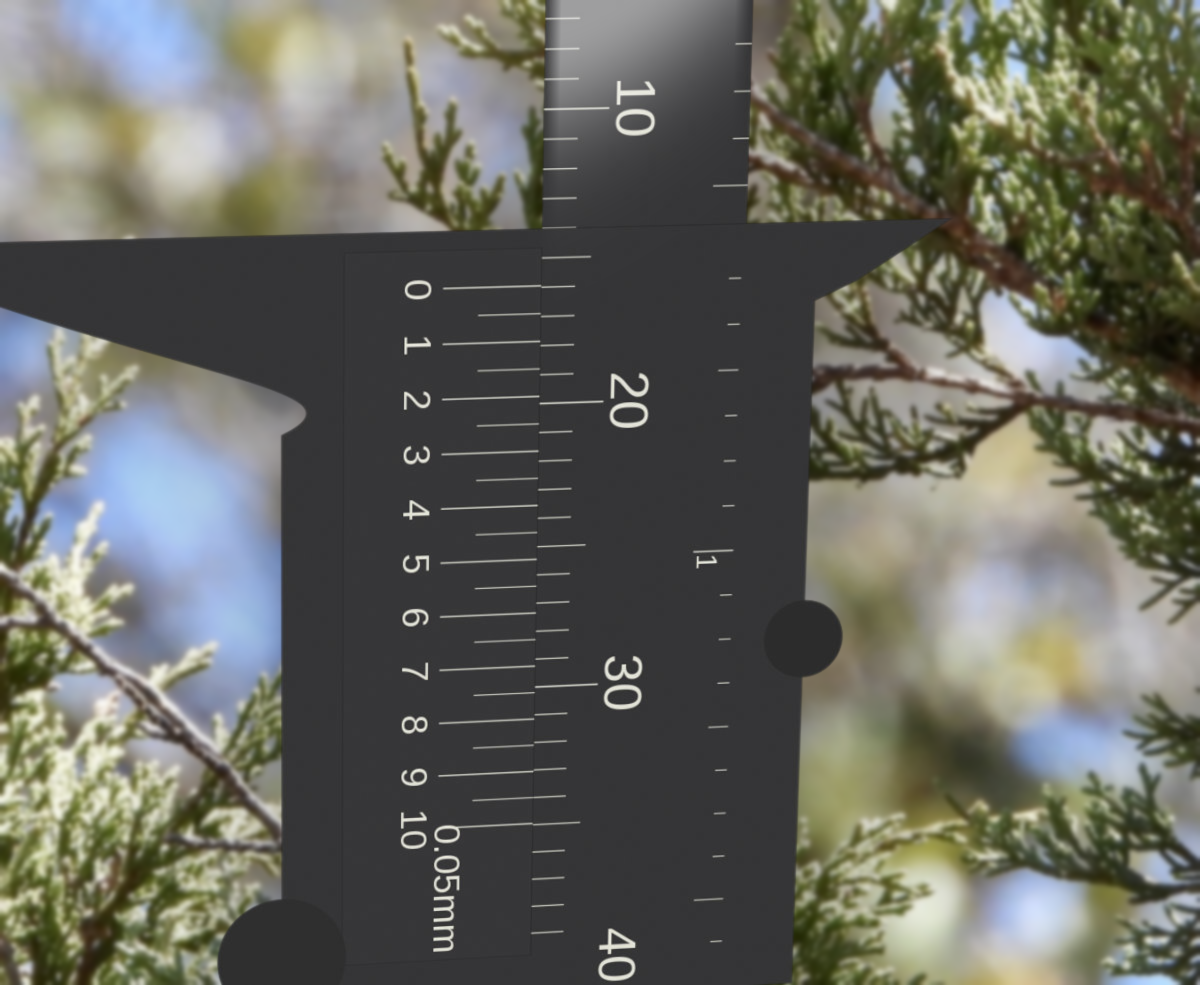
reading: 15.95mm
